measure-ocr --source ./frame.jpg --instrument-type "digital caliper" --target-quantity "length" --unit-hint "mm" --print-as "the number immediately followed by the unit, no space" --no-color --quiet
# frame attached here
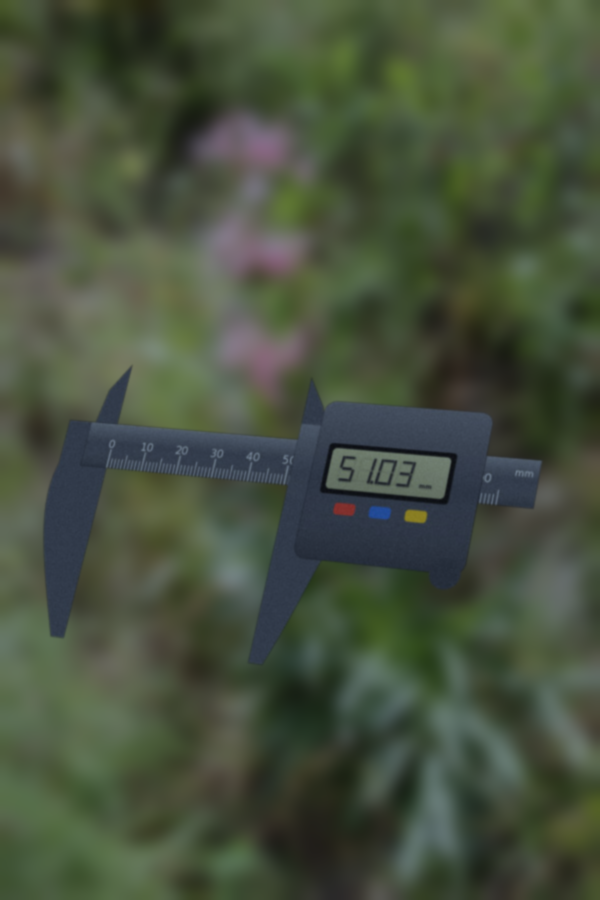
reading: 51.03mm
